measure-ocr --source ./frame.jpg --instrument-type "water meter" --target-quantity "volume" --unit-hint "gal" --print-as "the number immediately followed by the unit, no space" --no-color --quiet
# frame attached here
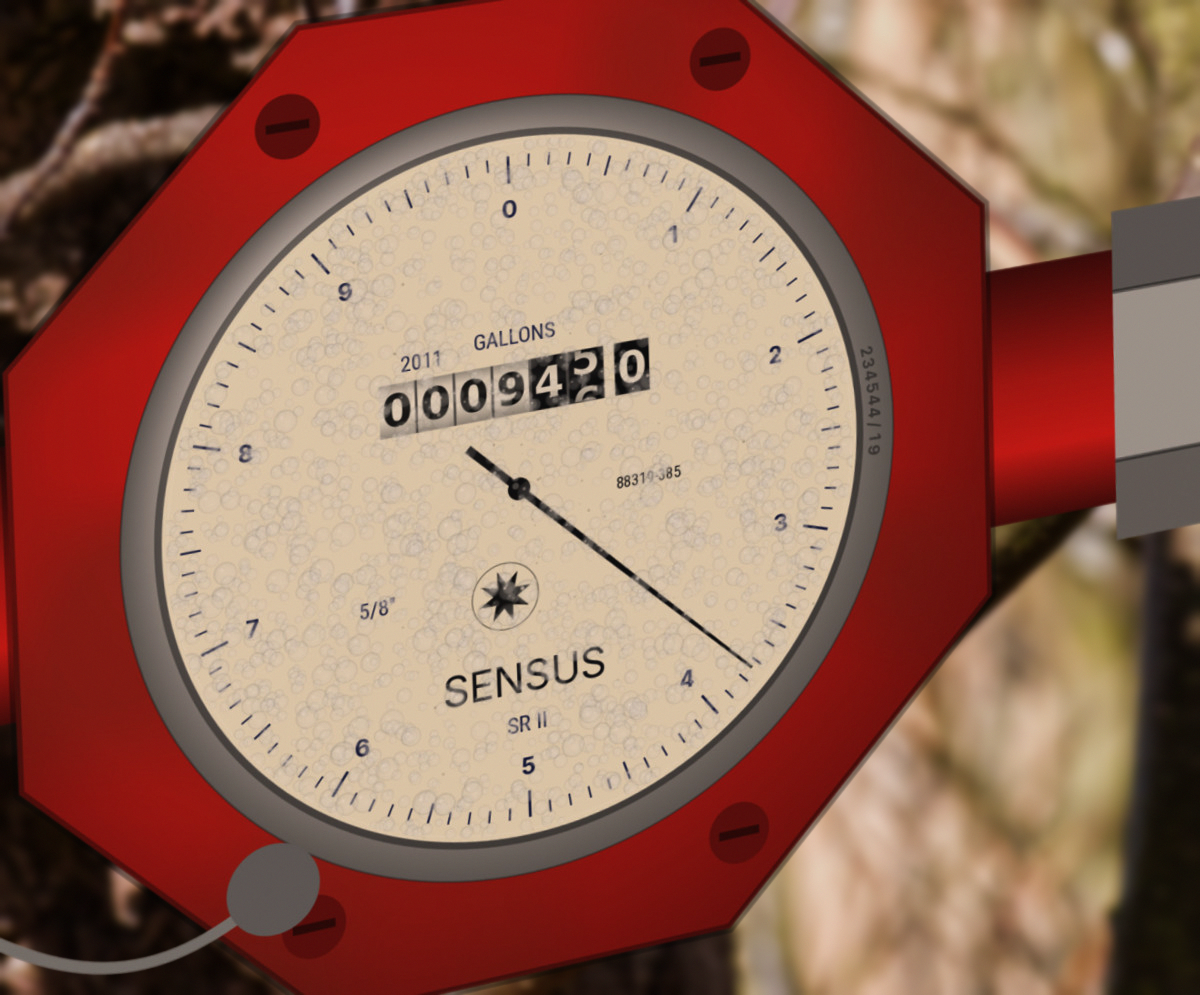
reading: 9453.7gal
